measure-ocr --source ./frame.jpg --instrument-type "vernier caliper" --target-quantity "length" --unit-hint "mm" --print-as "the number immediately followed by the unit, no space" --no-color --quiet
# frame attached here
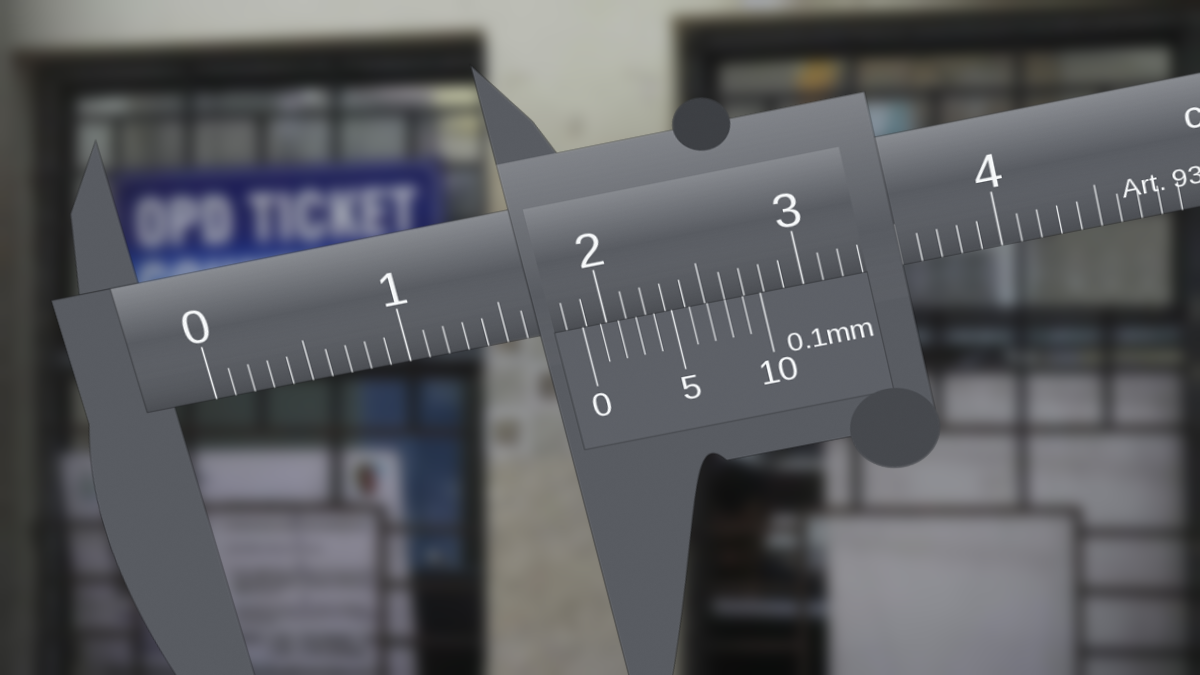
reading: 18.8mm
